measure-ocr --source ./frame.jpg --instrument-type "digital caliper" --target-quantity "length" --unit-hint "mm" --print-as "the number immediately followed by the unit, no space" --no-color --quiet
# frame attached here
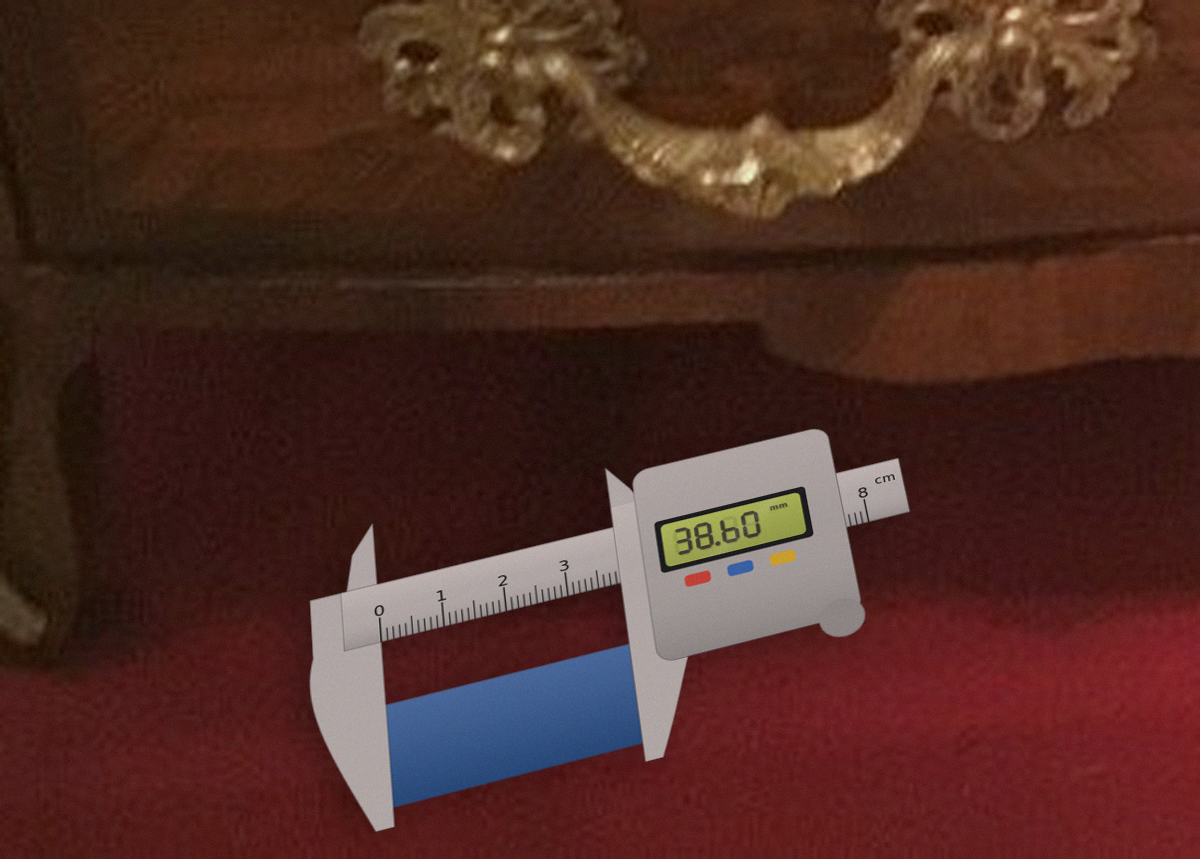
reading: 38.60mm
